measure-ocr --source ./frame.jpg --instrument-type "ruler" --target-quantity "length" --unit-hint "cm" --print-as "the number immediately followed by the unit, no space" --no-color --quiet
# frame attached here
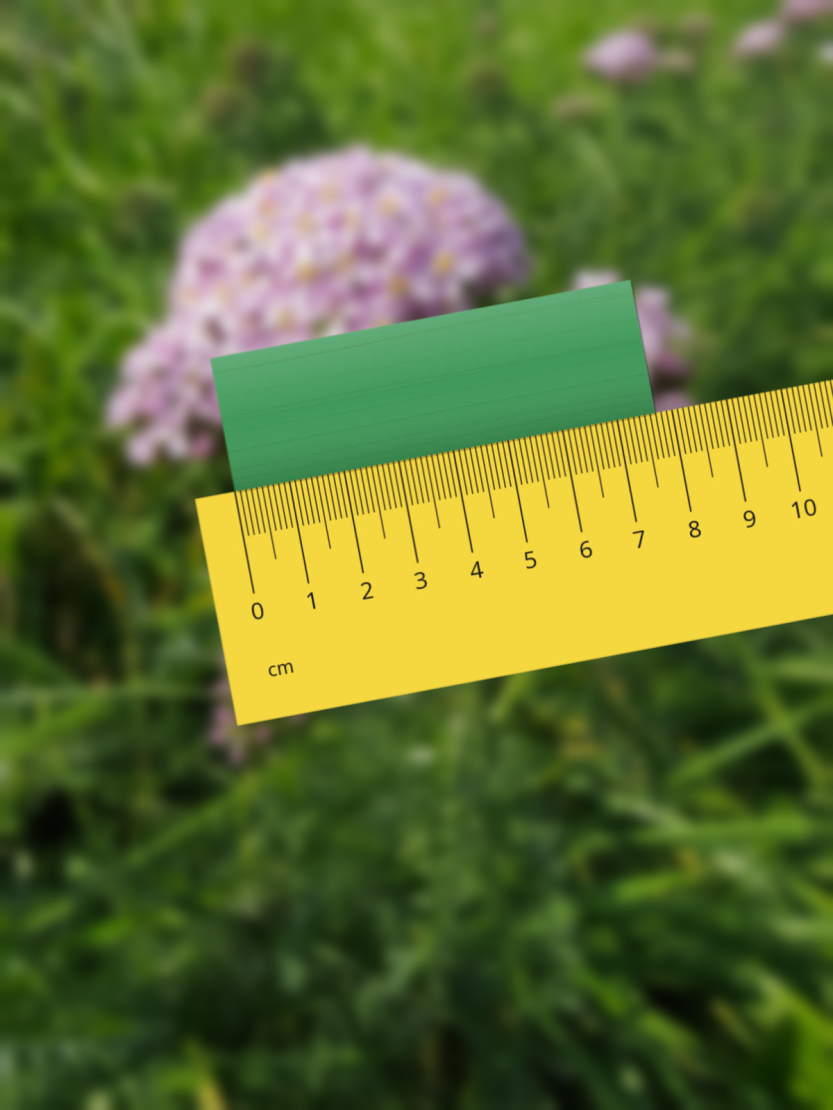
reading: 7.7cm
